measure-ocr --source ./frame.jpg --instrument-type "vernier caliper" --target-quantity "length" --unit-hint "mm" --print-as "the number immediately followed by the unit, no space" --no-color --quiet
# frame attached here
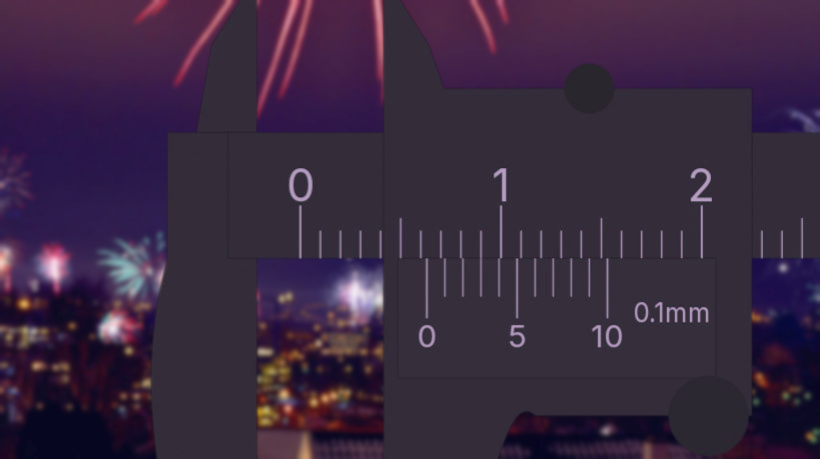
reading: 6.3mm
